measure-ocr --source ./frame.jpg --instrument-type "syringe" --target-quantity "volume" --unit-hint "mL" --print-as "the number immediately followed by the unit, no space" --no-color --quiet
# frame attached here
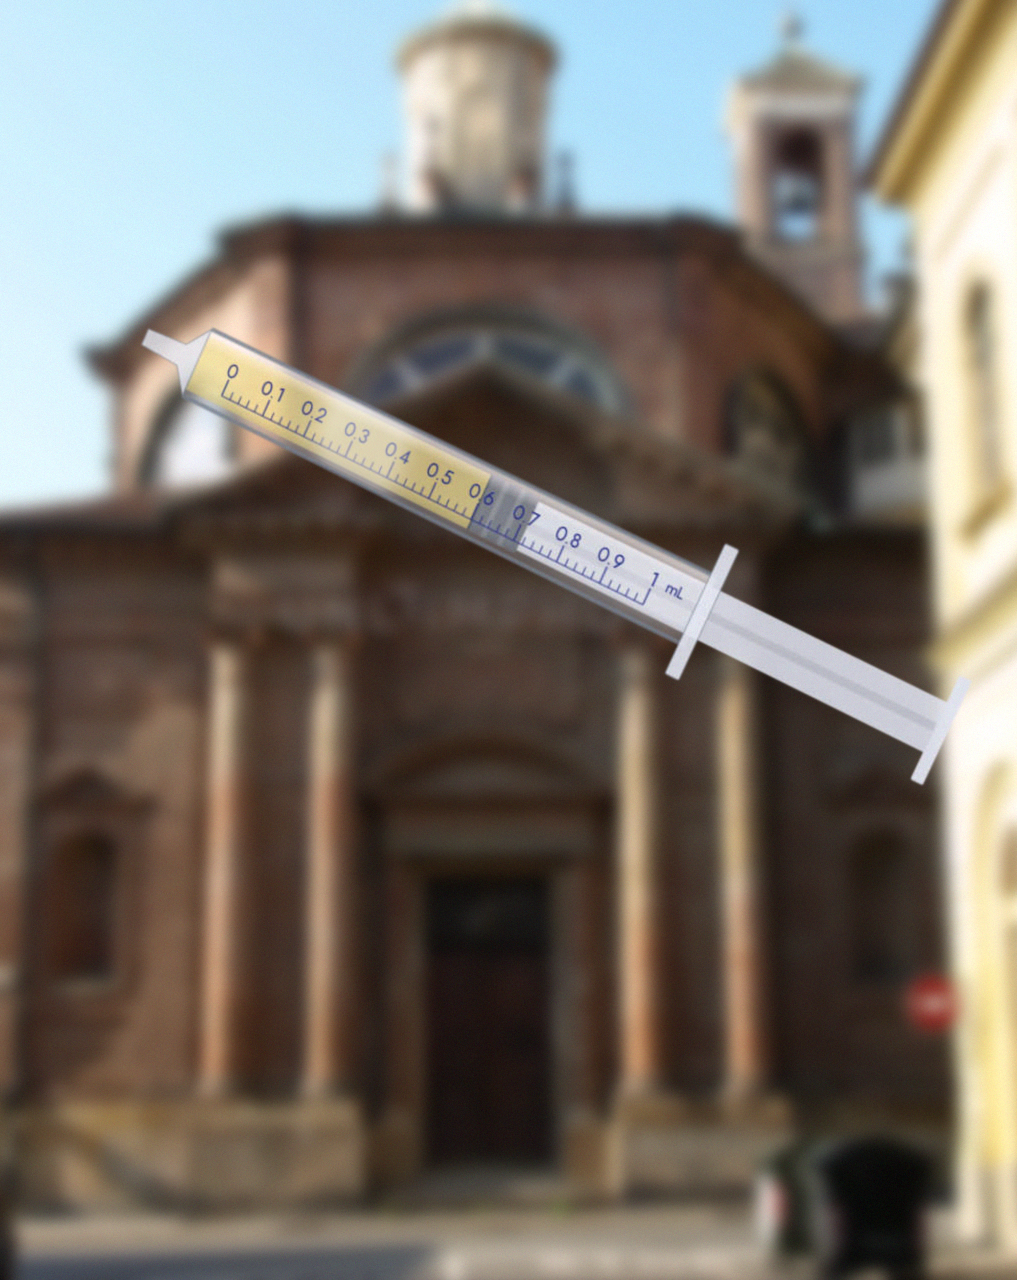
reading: 0.6mL
